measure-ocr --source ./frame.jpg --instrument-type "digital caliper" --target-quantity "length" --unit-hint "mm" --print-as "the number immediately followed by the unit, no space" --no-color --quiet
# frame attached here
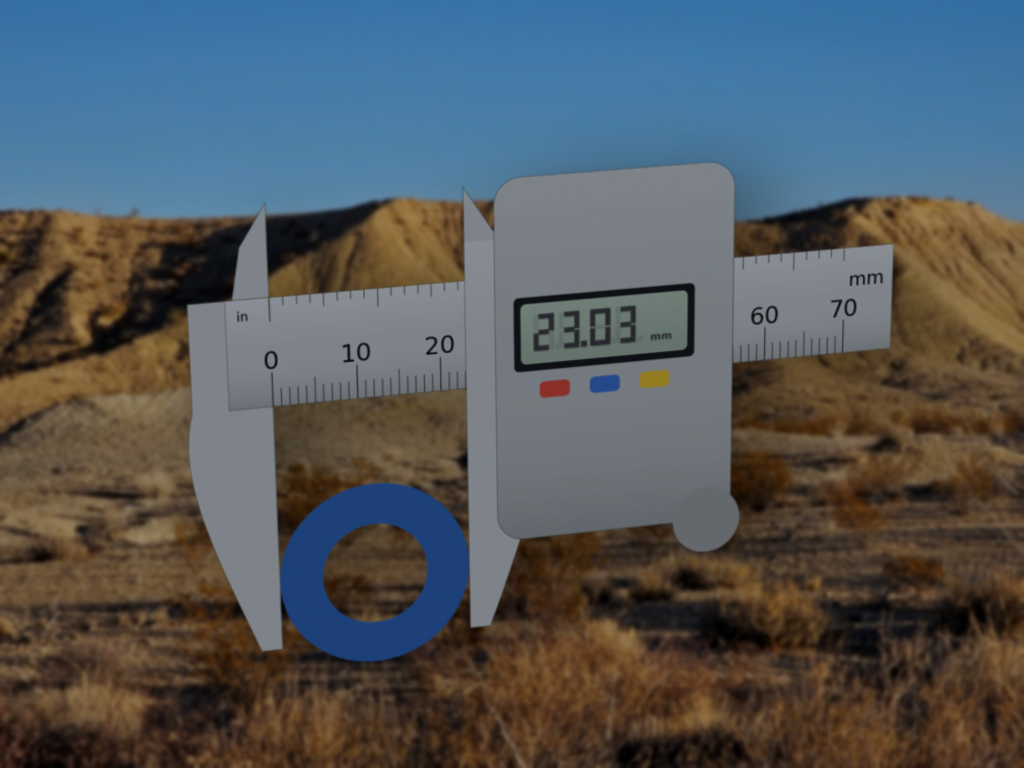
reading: 23.03mm
